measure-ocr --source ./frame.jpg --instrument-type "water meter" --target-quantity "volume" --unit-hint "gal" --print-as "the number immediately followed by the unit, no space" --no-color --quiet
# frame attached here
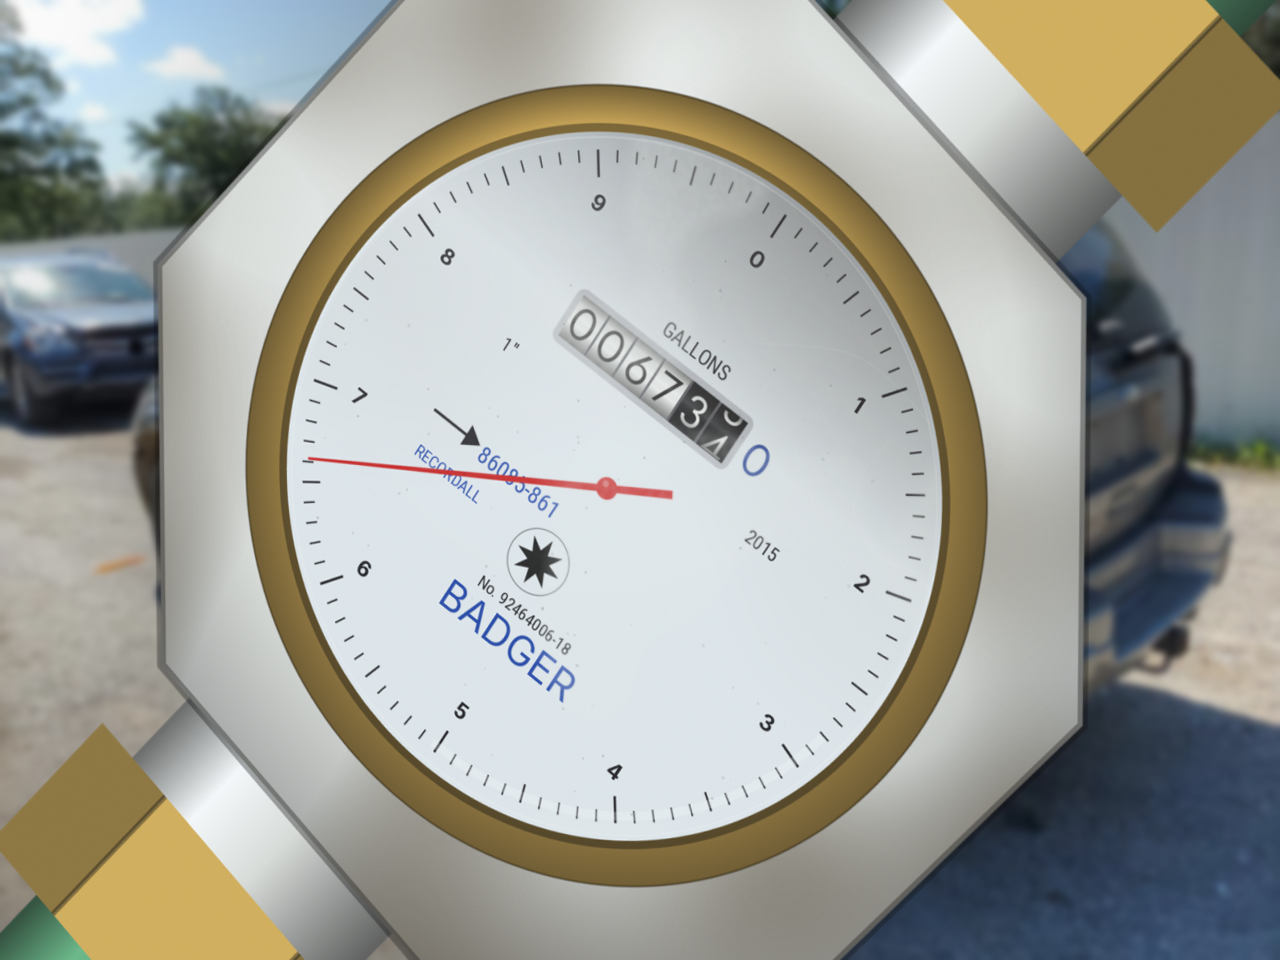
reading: 67336.6gal
